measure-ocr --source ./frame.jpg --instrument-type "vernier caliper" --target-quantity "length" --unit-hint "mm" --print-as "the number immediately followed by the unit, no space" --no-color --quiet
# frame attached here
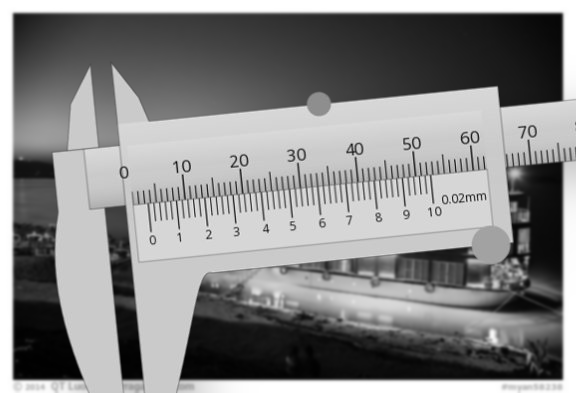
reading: 3.6mm
